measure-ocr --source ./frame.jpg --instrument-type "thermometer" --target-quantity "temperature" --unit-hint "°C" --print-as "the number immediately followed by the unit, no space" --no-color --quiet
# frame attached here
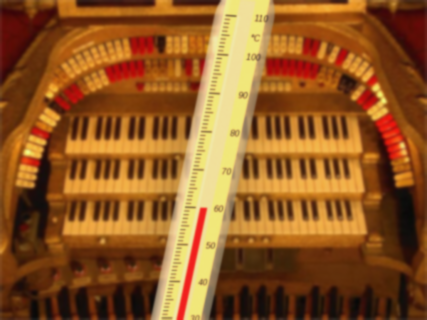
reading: 60°C
